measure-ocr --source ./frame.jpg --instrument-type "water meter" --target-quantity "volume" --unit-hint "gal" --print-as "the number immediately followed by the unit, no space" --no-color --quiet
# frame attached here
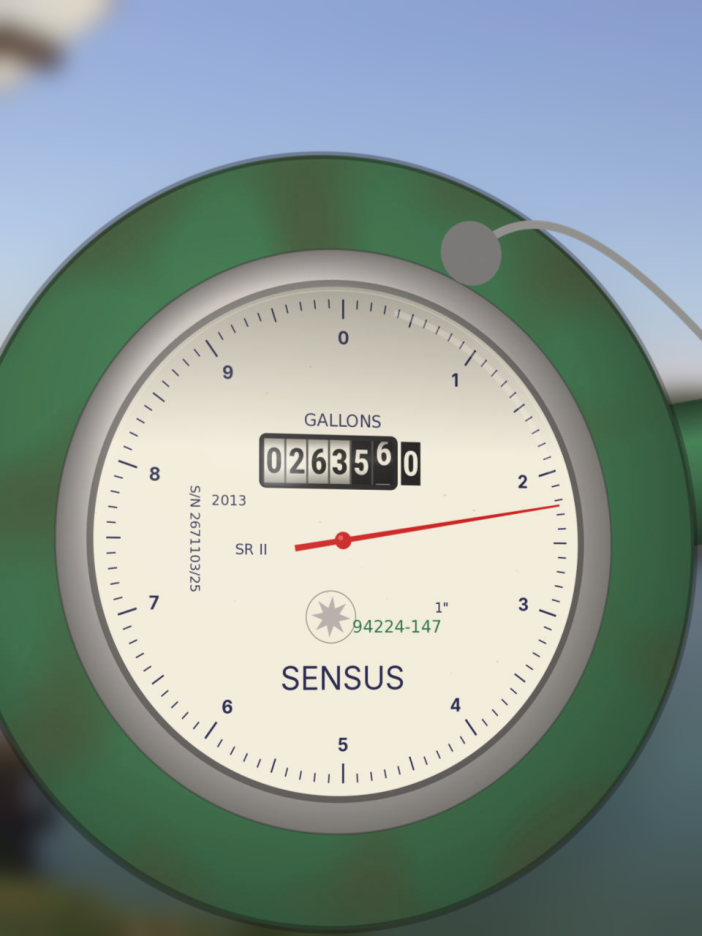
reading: 263562.2gal
